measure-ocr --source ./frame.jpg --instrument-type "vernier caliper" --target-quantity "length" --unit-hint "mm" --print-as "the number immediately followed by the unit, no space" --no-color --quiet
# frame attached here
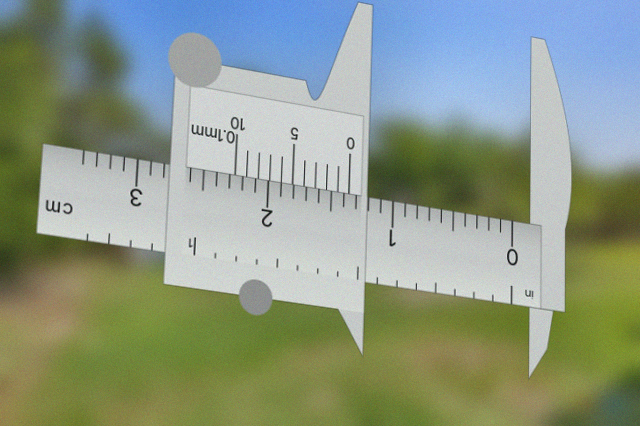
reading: 13.6mm
